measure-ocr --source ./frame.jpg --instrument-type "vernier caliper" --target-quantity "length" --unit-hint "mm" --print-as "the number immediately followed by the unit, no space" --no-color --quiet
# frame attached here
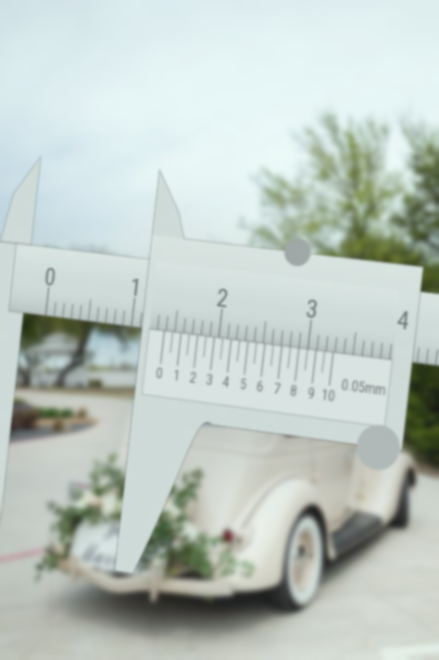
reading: 13.8mm
